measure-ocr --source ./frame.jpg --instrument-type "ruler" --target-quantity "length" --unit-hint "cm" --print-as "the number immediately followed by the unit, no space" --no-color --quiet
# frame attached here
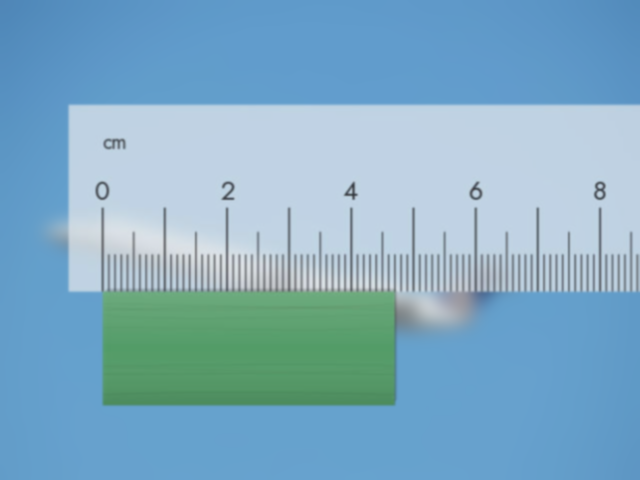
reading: 4.7cm
